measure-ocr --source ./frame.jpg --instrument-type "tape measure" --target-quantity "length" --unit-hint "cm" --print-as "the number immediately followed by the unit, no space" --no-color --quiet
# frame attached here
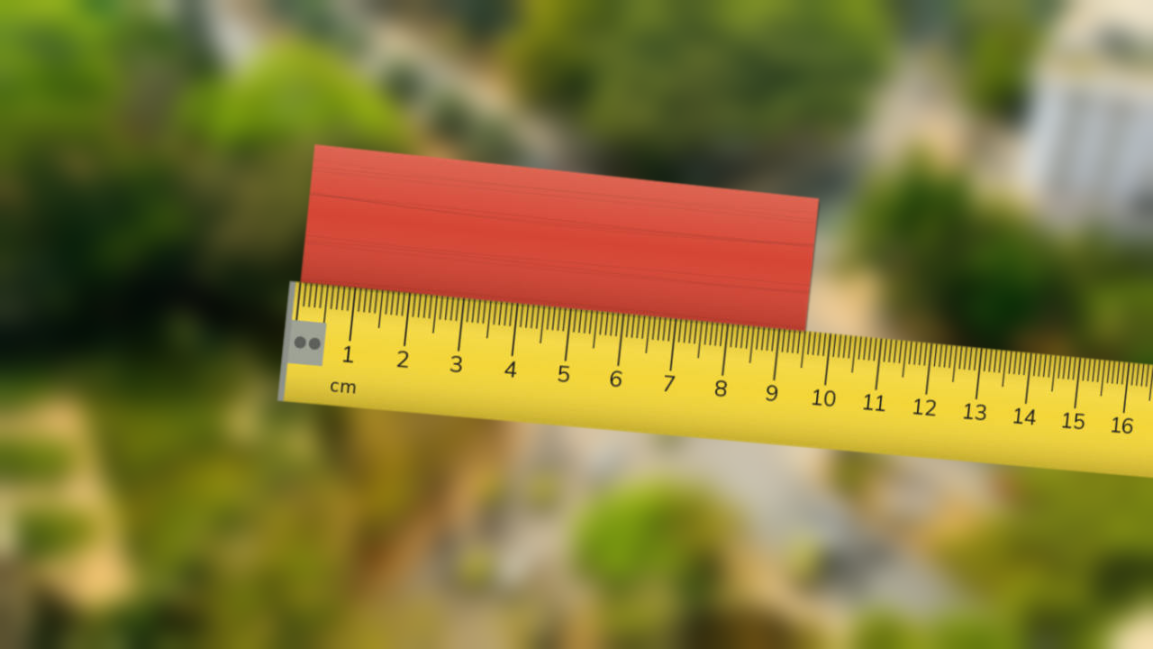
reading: 9.5cm
